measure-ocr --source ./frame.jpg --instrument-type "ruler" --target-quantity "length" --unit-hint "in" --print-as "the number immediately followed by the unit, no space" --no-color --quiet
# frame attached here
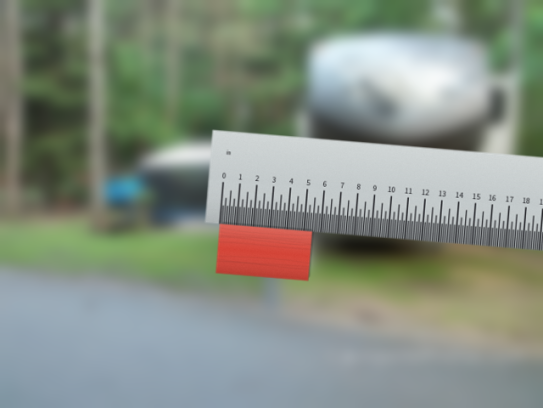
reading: 5.5in
